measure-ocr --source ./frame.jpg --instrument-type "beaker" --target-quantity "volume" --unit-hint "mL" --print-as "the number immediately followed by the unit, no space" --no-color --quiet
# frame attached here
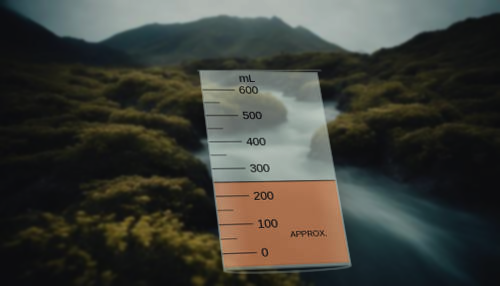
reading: 250mL
